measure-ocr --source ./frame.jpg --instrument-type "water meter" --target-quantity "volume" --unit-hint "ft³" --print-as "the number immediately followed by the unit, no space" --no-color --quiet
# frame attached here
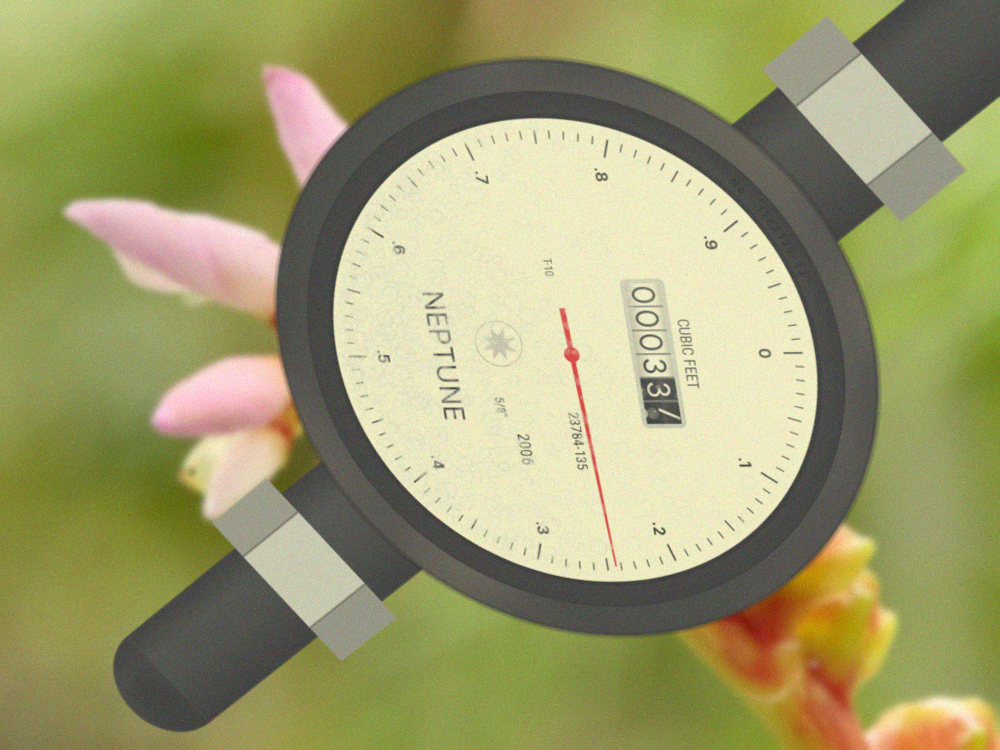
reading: 337.24ft³
